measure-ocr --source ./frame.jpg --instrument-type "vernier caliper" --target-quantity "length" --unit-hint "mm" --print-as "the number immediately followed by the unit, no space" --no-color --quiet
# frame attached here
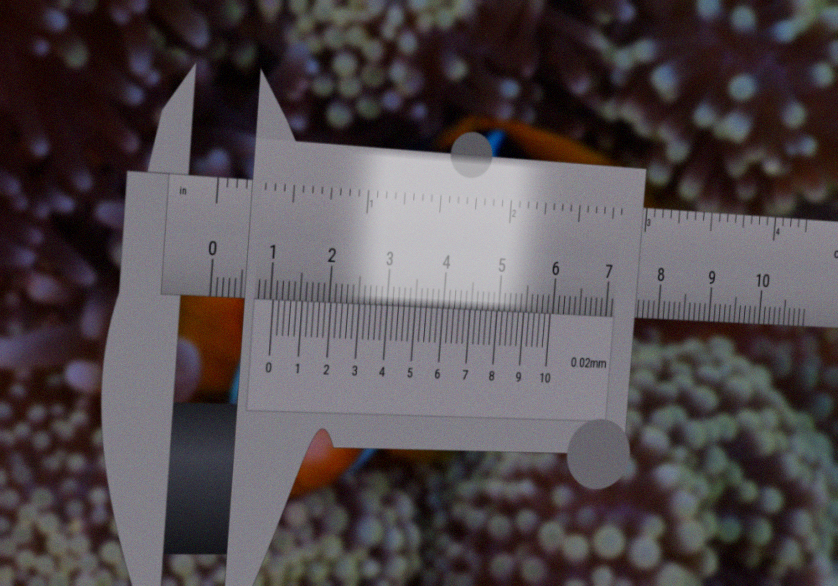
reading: 10.5mm
